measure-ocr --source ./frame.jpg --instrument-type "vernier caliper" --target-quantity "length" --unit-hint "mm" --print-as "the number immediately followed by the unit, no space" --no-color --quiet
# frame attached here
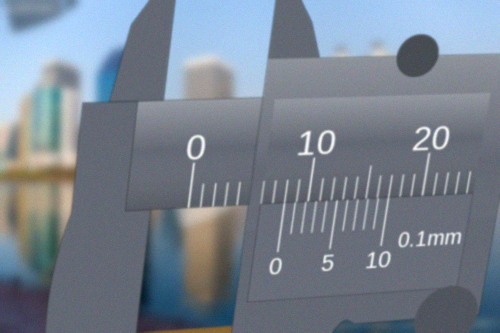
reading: 8.0mm
